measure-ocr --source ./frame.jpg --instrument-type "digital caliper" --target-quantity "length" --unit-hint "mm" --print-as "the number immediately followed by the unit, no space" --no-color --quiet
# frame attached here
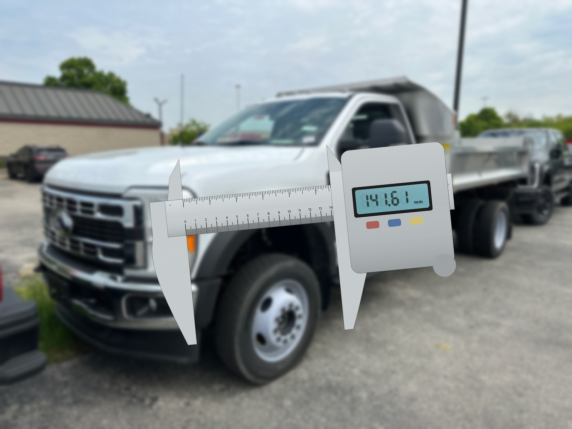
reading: 141.61mm
